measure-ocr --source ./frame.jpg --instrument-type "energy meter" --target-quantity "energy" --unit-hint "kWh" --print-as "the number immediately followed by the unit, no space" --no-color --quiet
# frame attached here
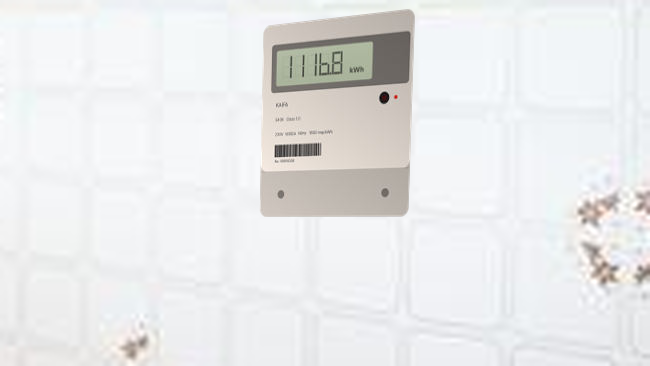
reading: 1116.8kWh
